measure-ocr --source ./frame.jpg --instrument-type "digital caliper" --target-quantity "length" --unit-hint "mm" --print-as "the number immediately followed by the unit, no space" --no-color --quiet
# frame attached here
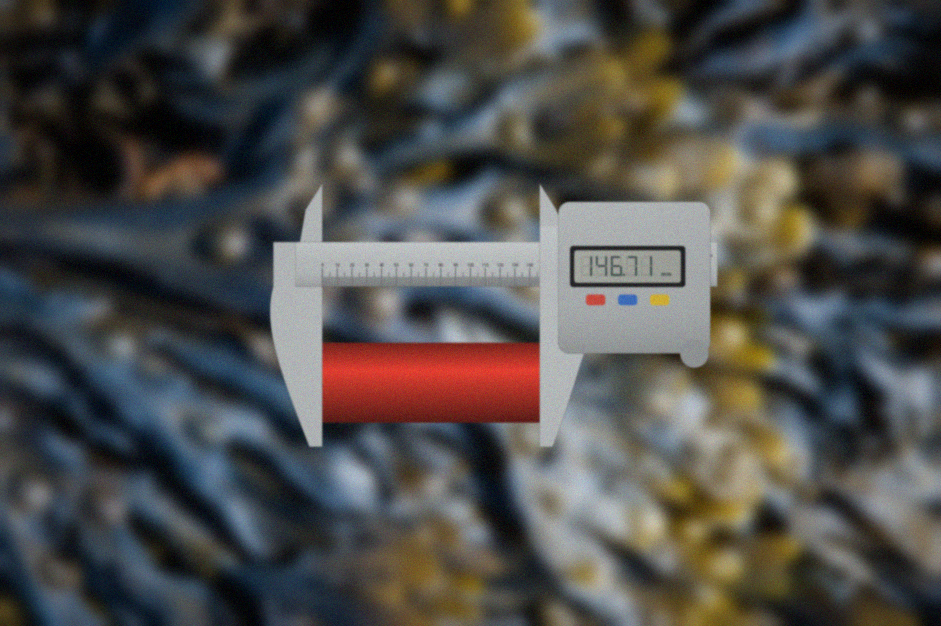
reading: 146.71mm
